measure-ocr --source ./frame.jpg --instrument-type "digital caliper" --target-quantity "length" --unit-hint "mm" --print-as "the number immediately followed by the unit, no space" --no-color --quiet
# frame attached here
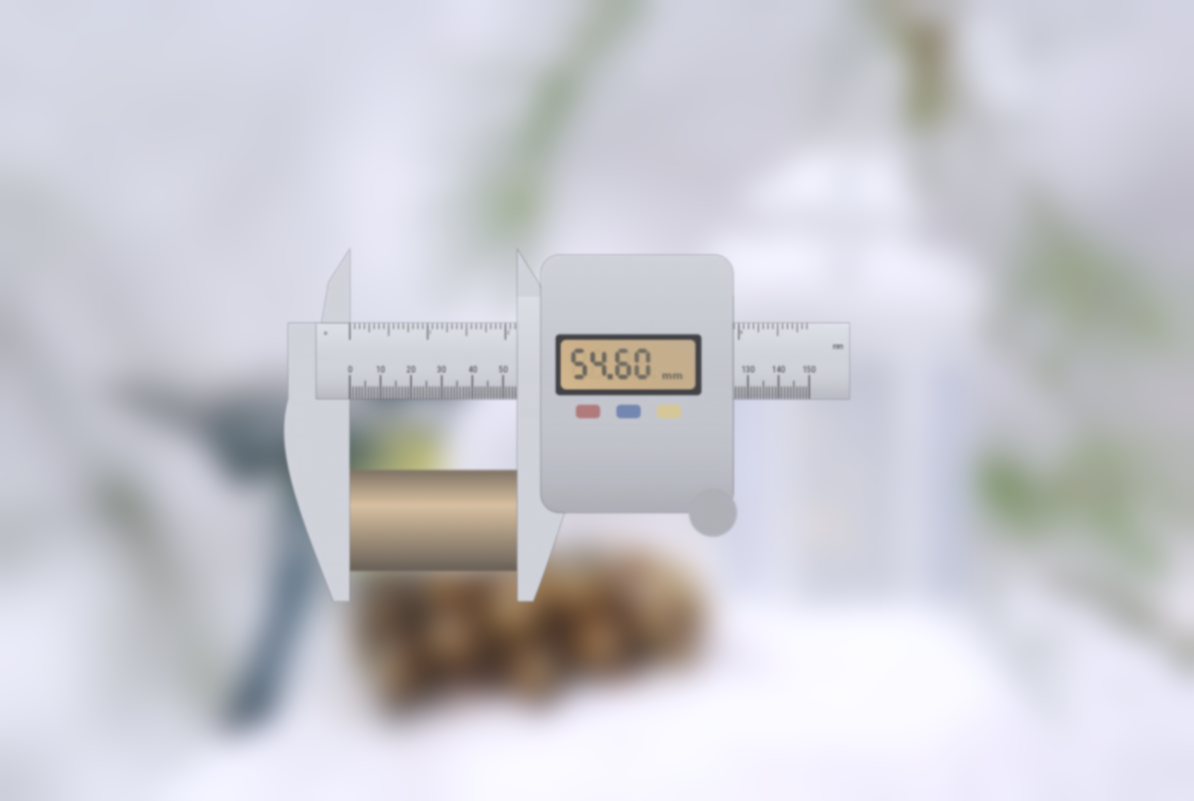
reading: 54.60mm
